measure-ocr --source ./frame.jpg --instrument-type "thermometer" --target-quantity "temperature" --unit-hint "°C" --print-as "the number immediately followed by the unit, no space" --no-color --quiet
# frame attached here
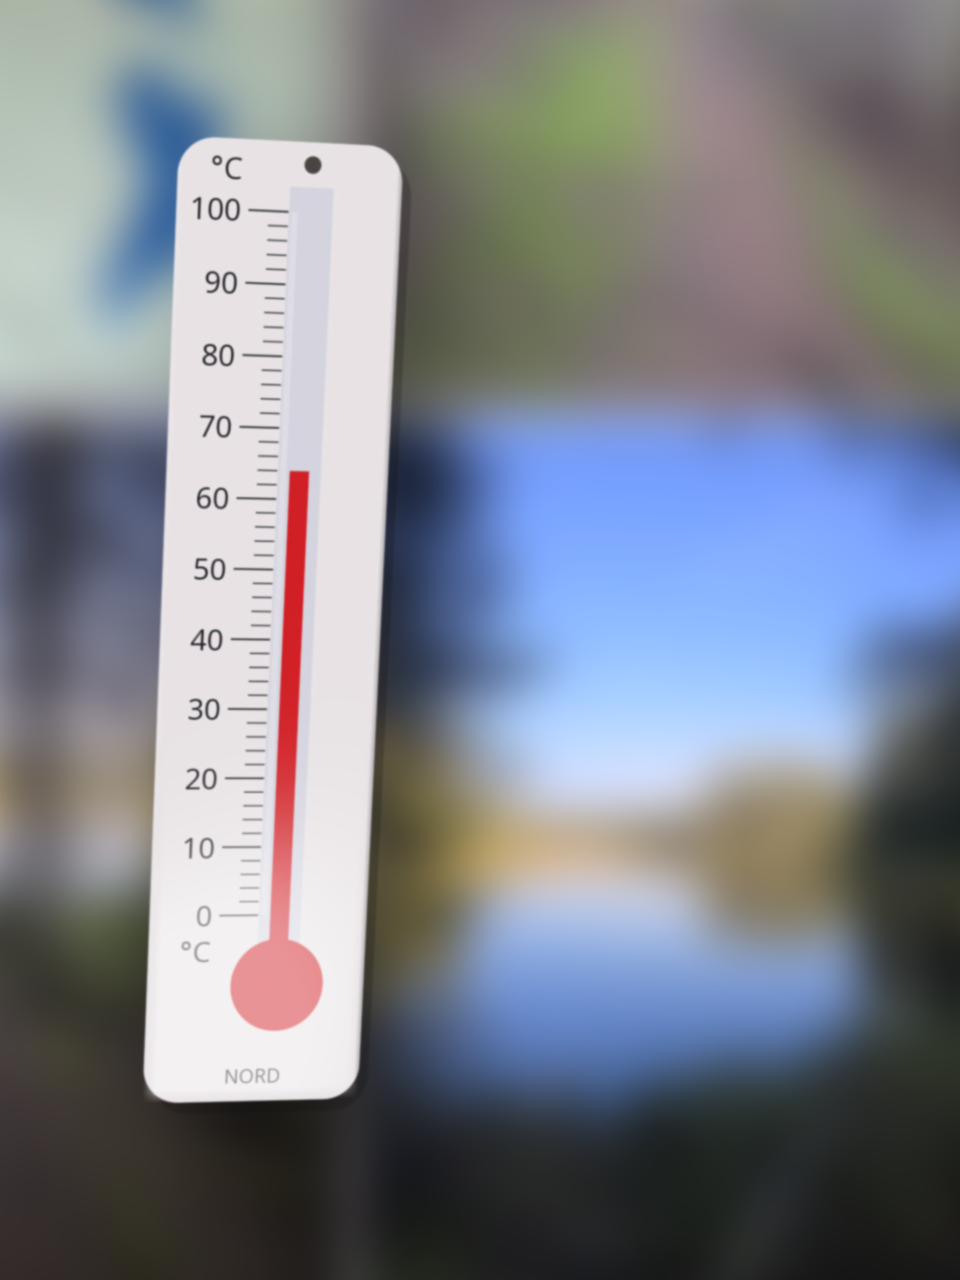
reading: 64°C
